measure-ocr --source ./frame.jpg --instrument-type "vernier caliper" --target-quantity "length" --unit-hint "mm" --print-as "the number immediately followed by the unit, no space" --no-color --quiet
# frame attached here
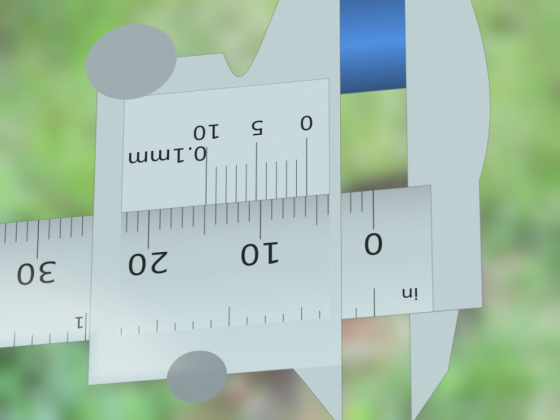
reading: 5.9mm
